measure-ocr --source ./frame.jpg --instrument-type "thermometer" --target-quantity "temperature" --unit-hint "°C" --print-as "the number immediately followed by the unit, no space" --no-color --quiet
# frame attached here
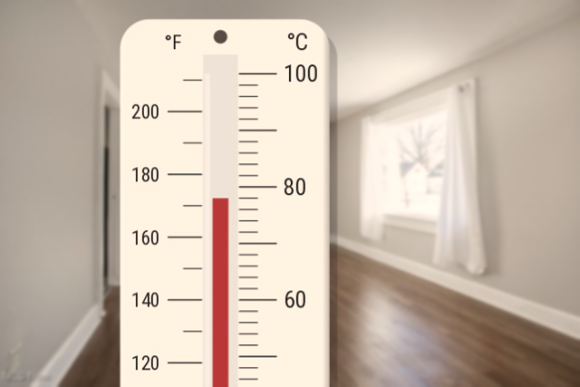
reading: 78°C
